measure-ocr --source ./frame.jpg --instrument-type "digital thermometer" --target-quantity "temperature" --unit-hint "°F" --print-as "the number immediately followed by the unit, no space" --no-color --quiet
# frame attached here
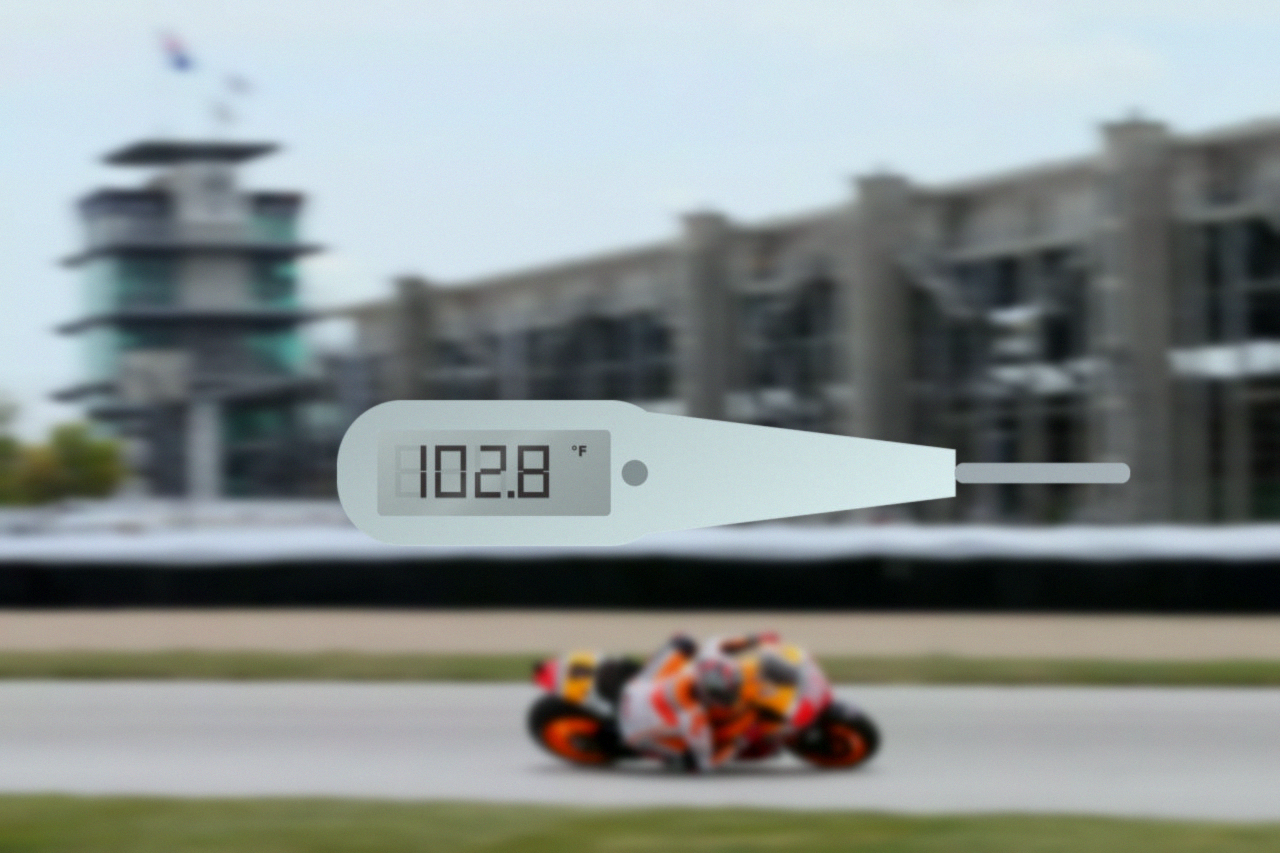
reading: 102.8°F
